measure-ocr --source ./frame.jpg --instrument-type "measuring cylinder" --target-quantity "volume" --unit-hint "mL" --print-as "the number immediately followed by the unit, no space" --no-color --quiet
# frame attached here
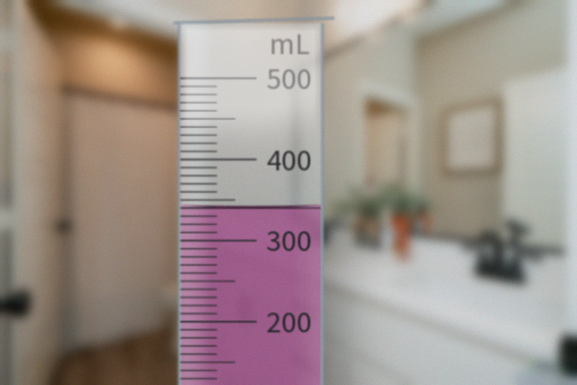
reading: 340mL
